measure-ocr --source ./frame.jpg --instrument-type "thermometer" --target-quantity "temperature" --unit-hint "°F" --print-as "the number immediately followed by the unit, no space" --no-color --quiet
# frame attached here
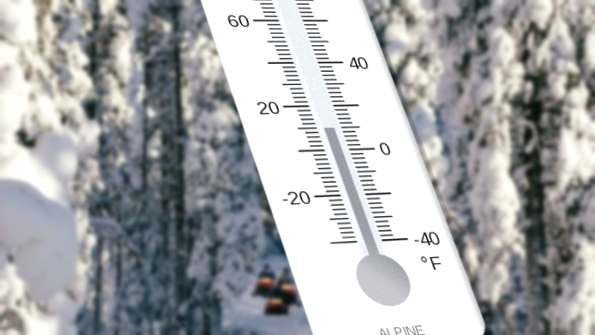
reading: 10°F
